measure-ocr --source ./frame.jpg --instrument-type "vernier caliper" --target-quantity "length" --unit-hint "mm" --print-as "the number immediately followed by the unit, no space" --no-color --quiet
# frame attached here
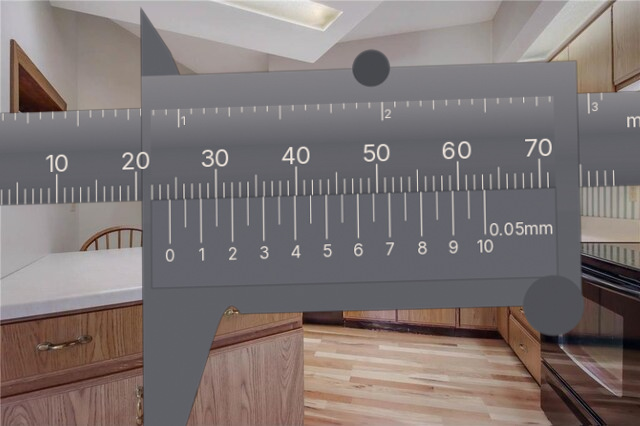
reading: 24.2mm
